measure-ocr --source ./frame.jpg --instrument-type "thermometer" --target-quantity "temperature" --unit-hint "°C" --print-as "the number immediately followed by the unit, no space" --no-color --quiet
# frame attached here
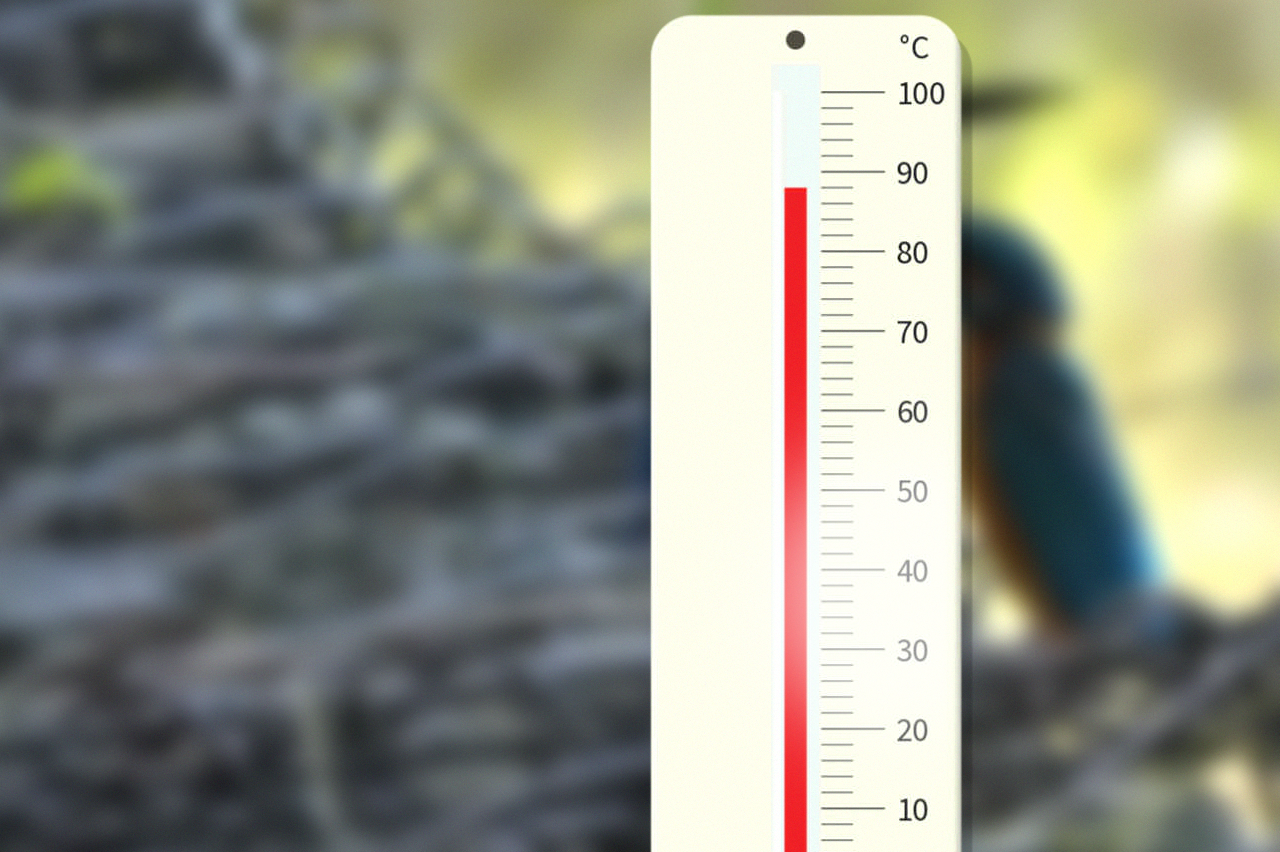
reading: 88°C
